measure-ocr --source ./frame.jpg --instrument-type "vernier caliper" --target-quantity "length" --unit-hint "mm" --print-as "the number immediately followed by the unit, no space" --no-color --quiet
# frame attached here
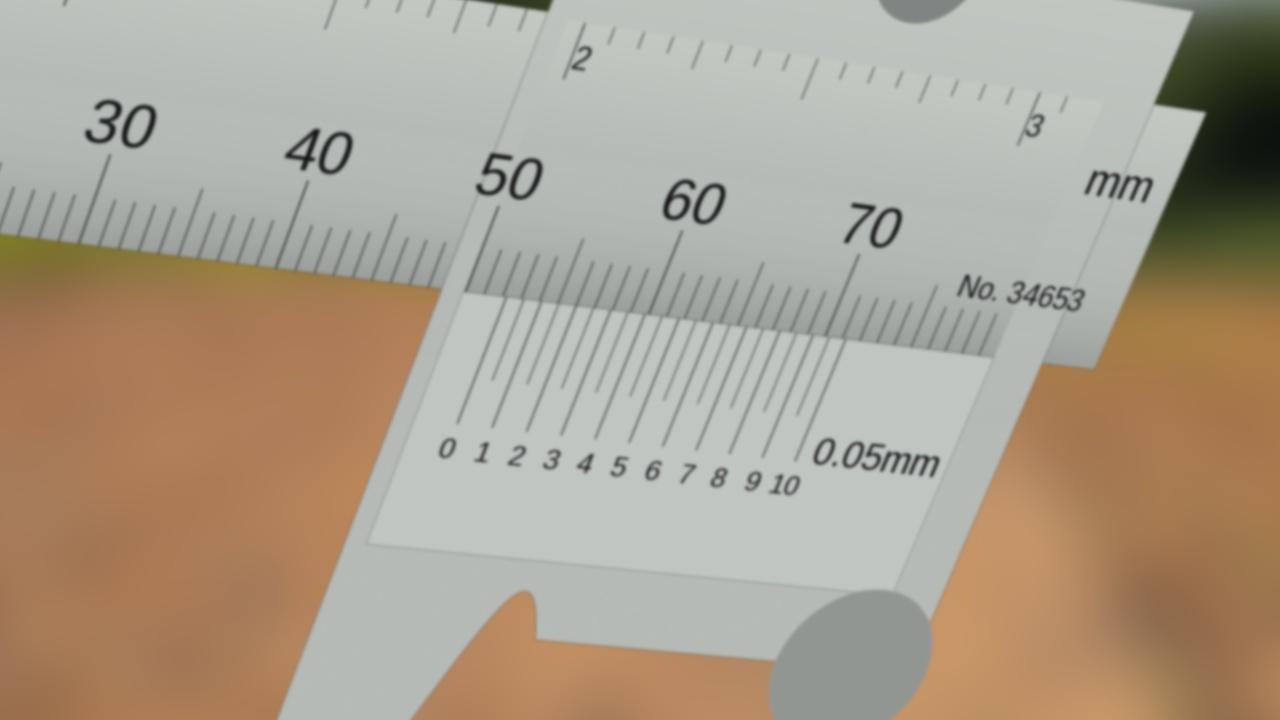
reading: 52.2mm
